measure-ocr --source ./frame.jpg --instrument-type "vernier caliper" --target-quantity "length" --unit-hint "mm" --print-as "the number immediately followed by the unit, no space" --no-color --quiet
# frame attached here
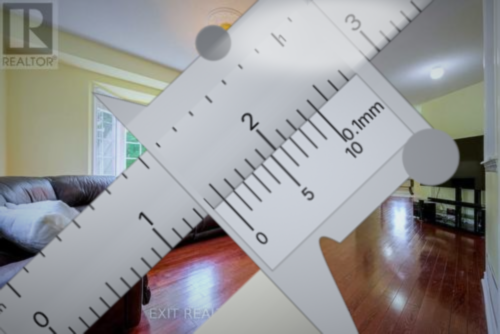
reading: 15.0mm
